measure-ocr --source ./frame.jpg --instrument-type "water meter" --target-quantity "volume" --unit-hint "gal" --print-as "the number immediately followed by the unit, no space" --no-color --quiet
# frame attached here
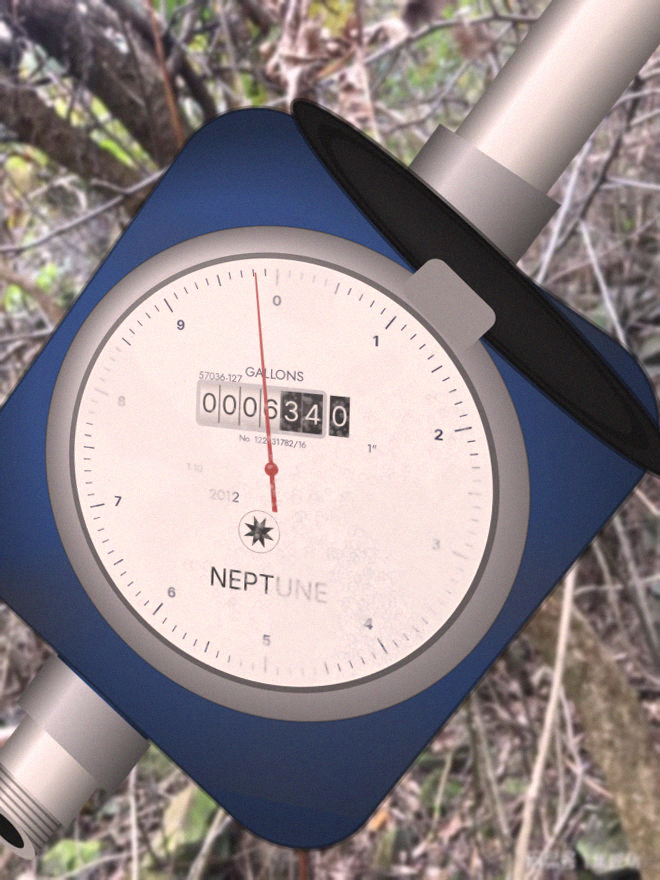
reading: 6339.8gal
